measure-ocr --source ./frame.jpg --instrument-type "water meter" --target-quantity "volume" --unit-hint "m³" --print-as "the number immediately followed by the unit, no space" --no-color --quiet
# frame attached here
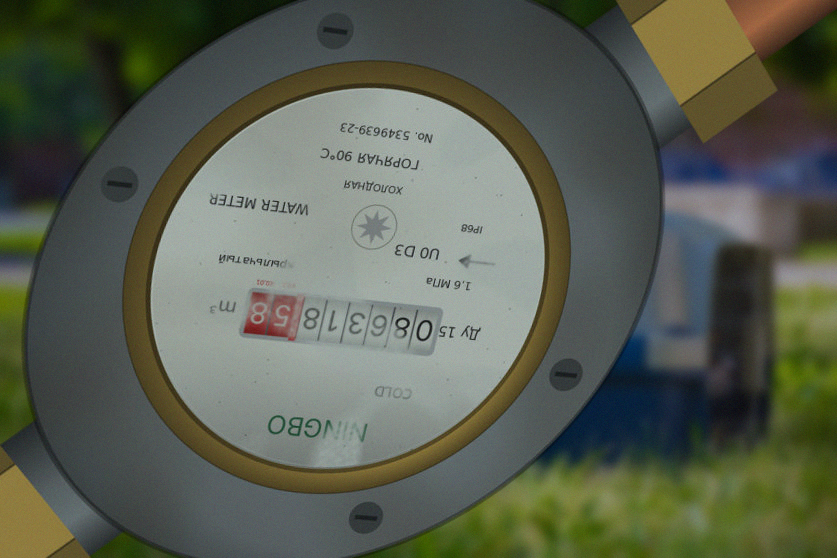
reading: 86318.58m³
